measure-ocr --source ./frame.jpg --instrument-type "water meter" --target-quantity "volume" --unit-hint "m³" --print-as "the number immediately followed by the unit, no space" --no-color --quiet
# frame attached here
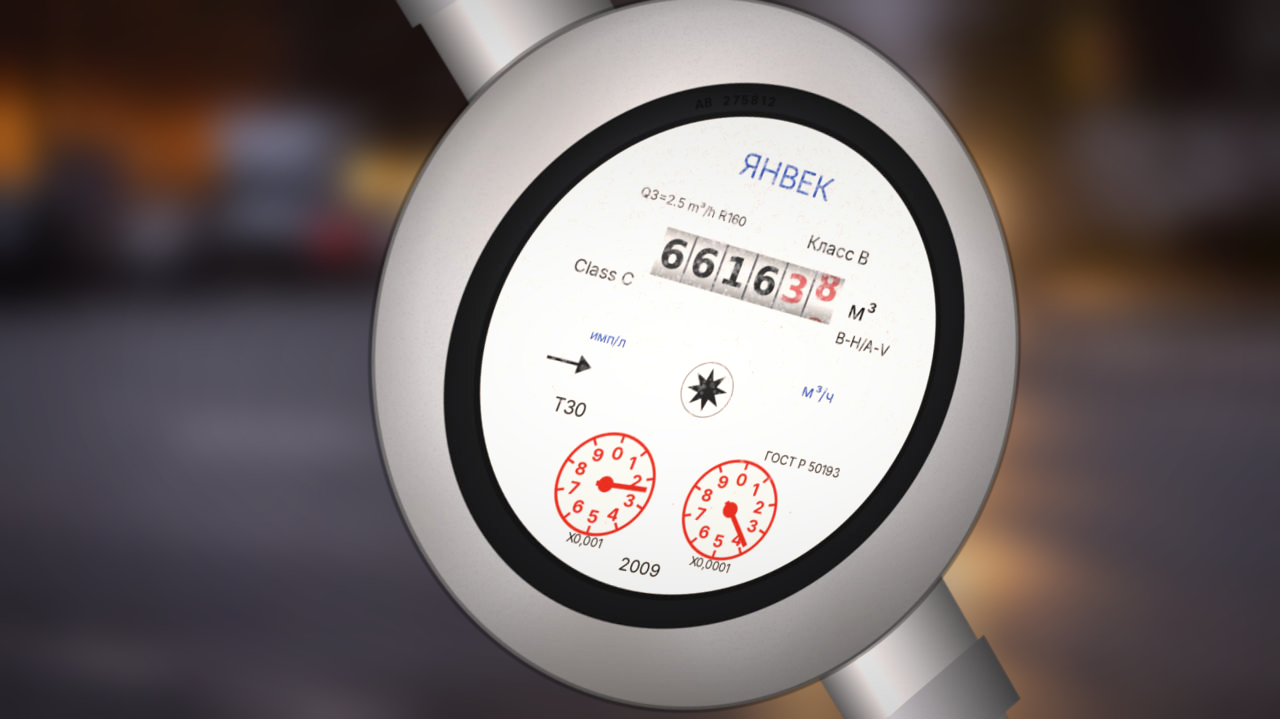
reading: 6616.3823m³
